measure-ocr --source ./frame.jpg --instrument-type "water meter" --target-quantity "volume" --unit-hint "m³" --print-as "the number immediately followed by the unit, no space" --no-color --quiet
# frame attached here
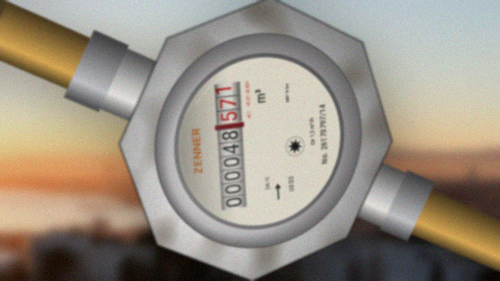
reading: 48.571m³
